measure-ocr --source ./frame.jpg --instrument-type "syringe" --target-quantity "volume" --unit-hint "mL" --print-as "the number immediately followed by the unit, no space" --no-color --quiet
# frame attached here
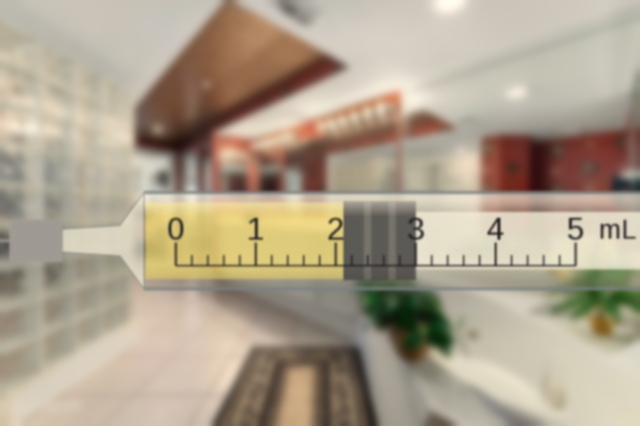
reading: 2.1mL
